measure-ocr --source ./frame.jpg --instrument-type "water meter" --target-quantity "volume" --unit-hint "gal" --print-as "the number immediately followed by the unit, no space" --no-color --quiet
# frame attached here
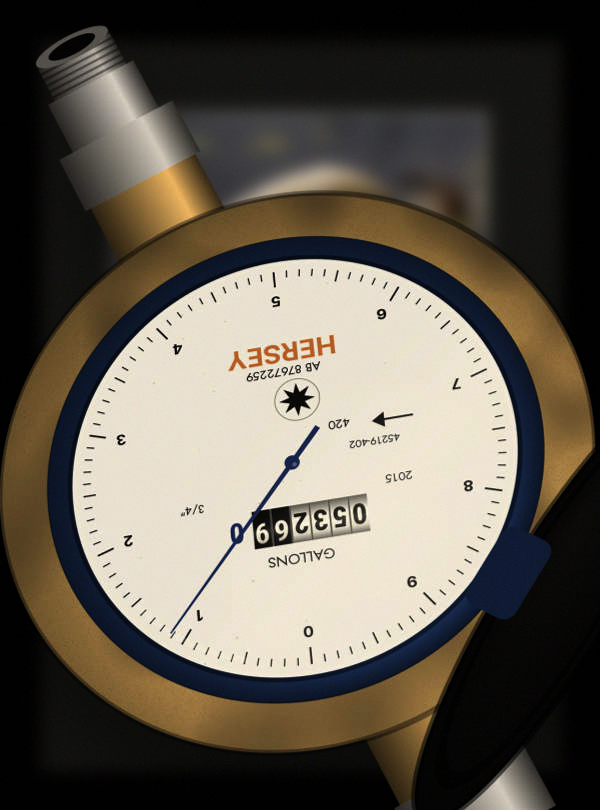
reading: 532691.1gal
